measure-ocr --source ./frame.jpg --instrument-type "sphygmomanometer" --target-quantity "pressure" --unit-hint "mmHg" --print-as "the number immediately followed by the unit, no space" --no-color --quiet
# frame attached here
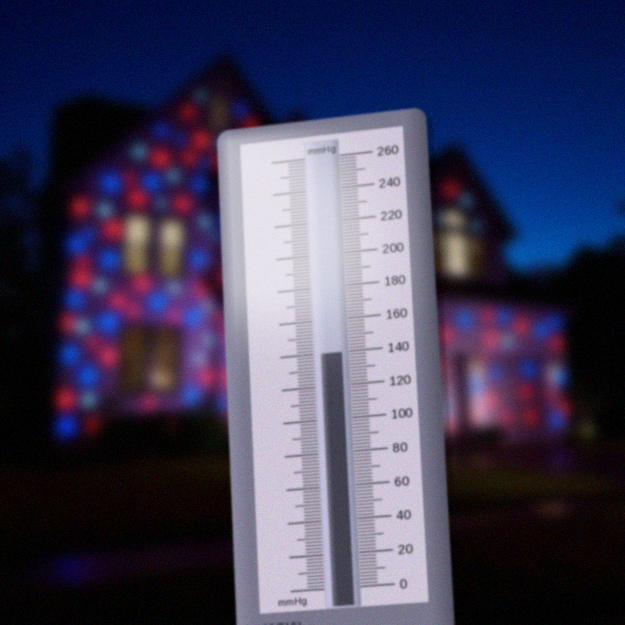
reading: 140mmHg
